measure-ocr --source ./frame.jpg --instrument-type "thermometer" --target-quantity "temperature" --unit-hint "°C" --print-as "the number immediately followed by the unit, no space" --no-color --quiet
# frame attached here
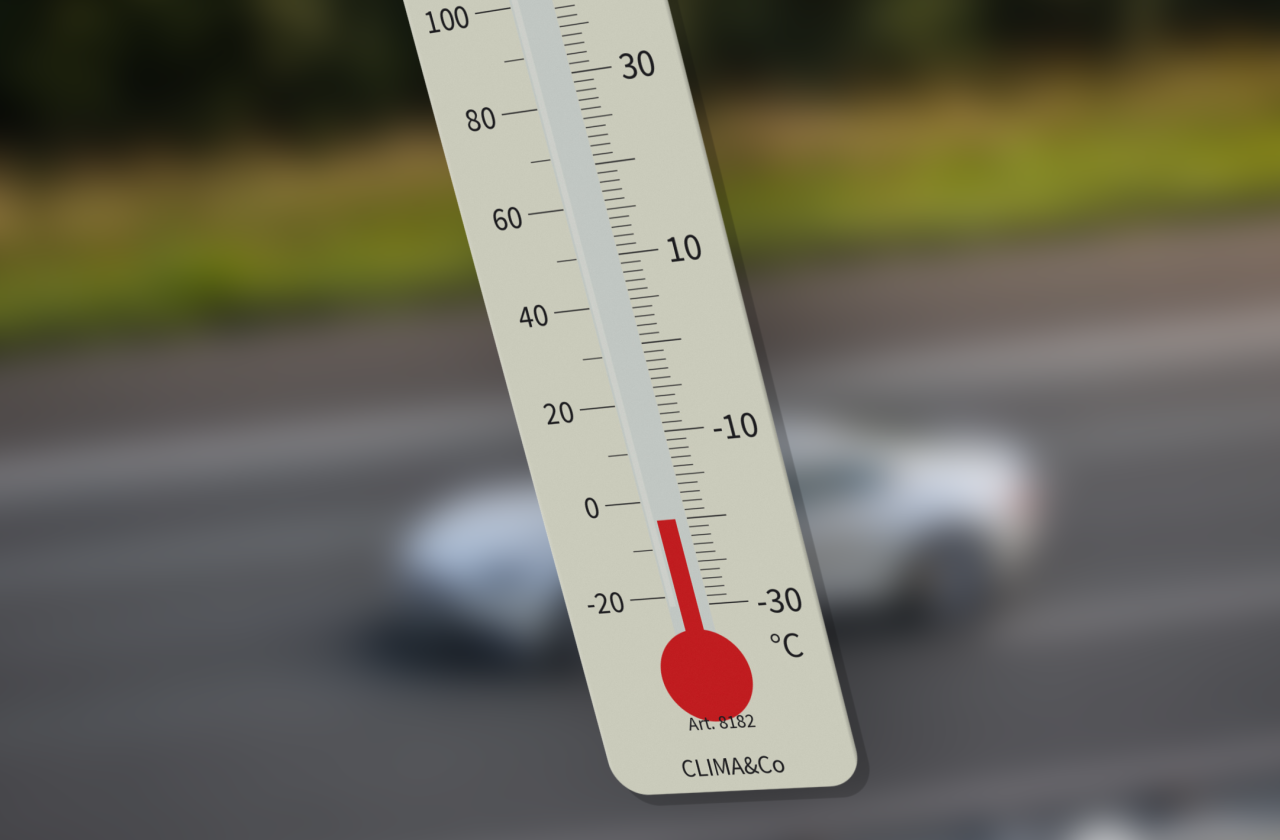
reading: -20°C
